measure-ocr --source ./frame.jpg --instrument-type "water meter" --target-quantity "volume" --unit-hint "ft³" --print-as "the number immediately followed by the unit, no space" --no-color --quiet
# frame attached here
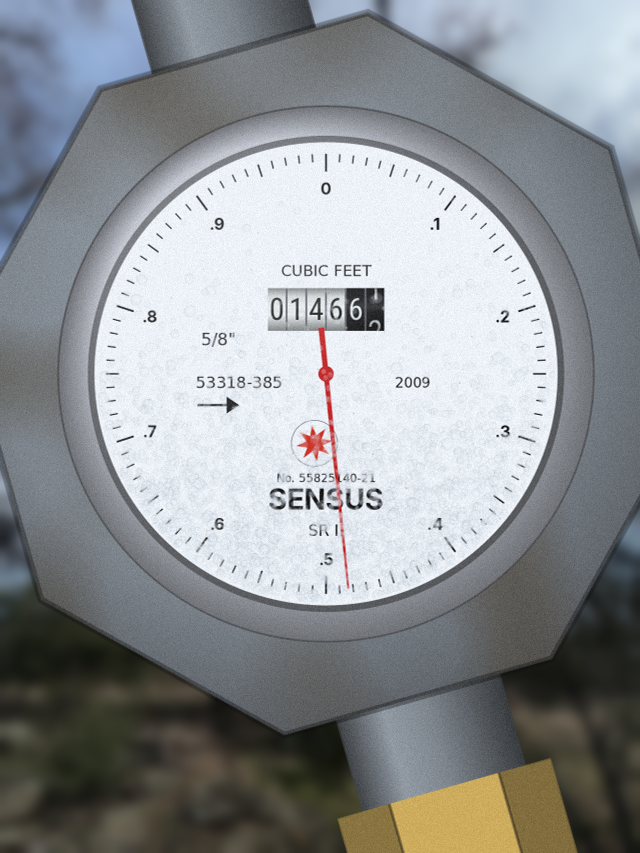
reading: 14661.48ft³
